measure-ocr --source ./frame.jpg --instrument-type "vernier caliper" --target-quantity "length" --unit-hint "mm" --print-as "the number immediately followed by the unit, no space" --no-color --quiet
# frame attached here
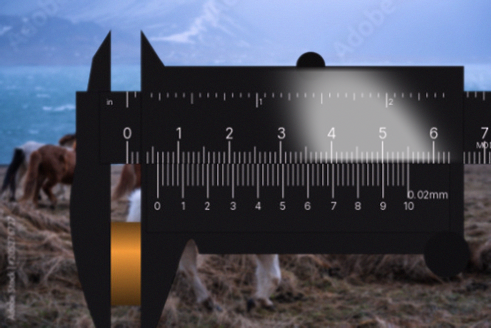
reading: 6.0mm
